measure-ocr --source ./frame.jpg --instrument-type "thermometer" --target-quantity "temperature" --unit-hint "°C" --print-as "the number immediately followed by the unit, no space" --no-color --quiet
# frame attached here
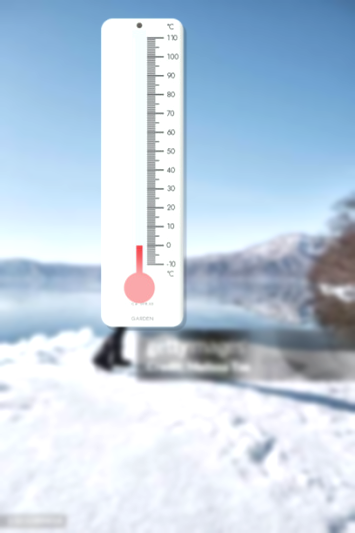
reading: 0°C
